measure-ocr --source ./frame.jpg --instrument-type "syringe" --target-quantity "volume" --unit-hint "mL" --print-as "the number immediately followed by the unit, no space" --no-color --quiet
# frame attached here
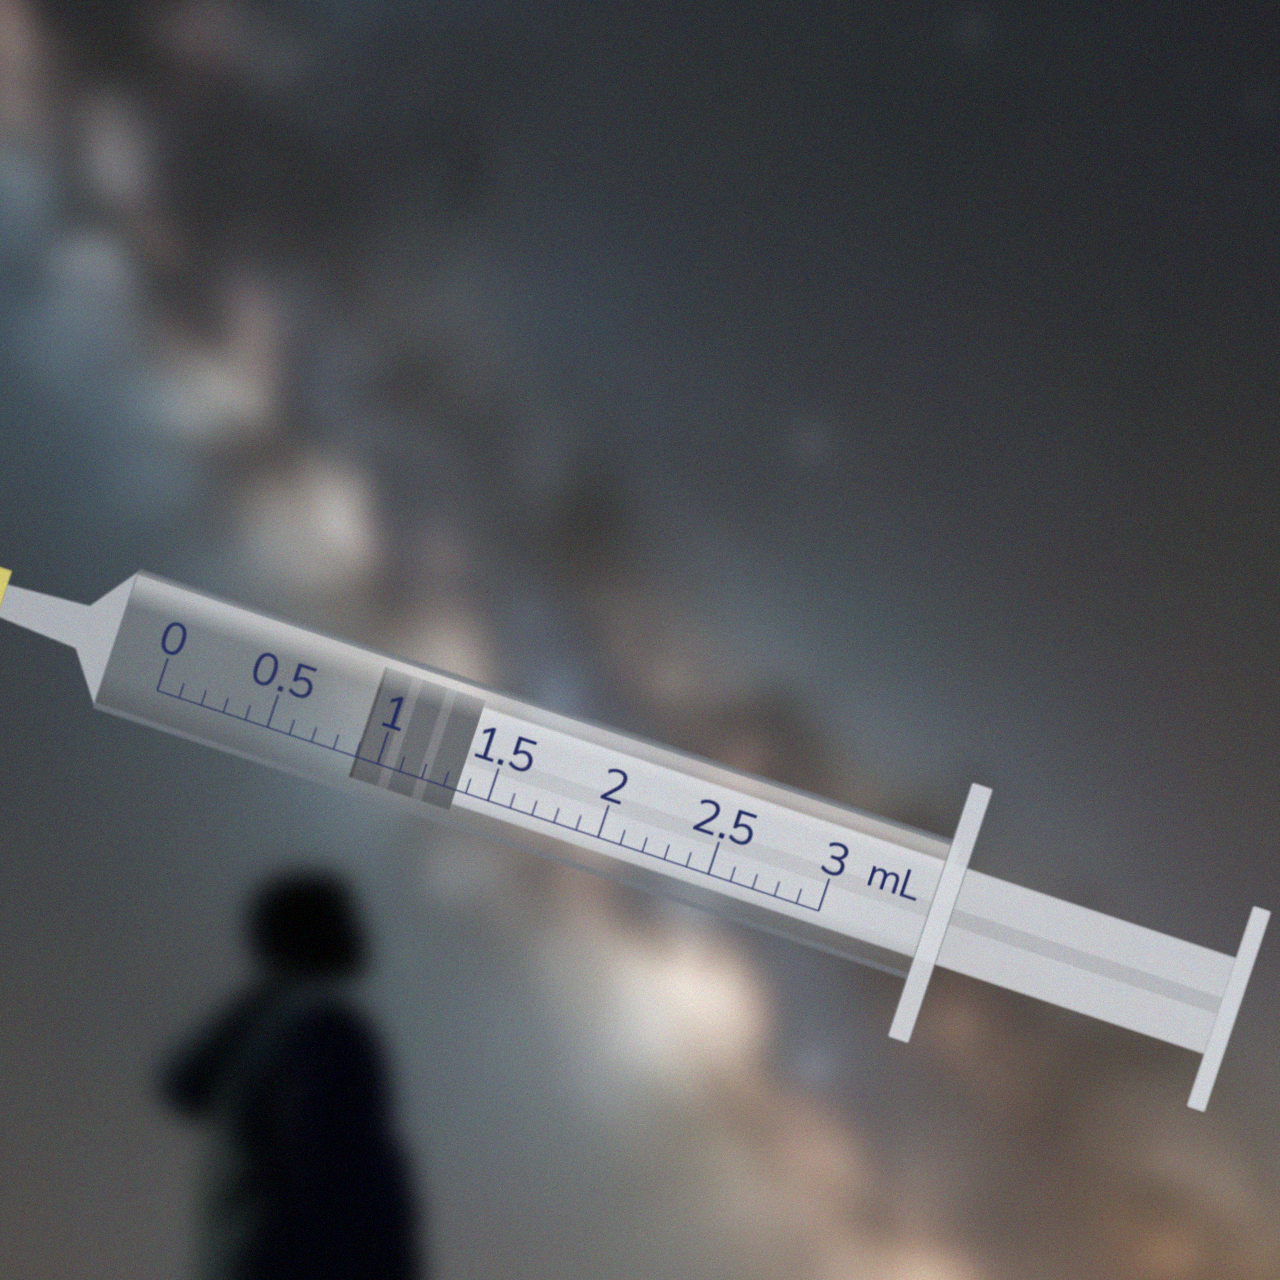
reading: 0.9mL
